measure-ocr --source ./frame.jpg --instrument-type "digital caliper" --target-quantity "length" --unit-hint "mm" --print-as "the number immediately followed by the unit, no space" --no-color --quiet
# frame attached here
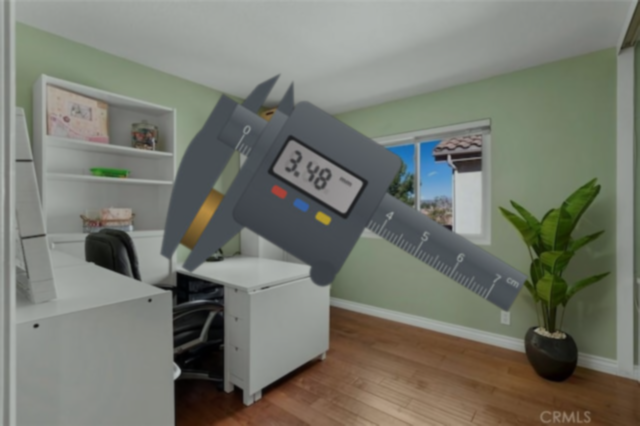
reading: 3.48mm
